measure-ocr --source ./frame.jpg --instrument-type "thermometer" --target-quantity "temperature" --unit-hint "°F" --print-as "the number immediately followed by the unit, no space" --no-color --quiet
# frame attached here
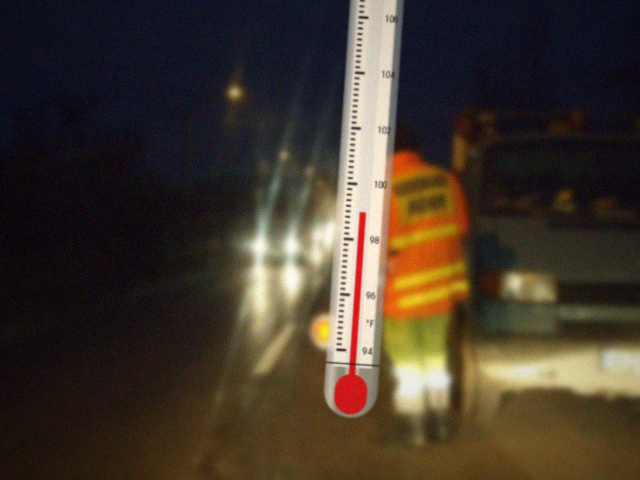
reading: 99°F
